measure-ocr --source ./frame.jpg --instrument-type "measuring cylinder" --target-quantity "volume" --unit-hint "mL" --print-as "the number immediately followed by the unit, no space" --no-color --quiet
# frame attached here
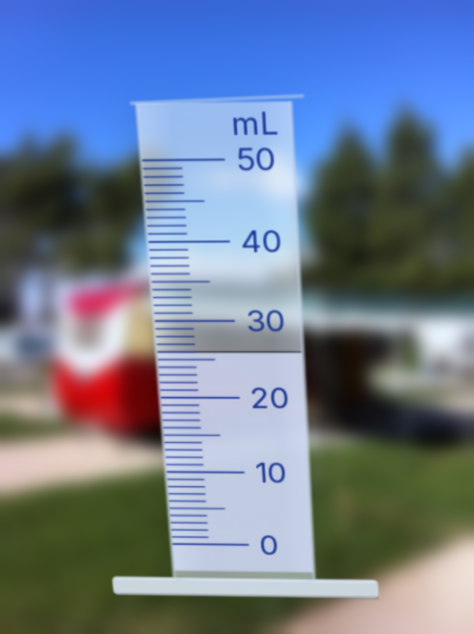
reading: 26mL
